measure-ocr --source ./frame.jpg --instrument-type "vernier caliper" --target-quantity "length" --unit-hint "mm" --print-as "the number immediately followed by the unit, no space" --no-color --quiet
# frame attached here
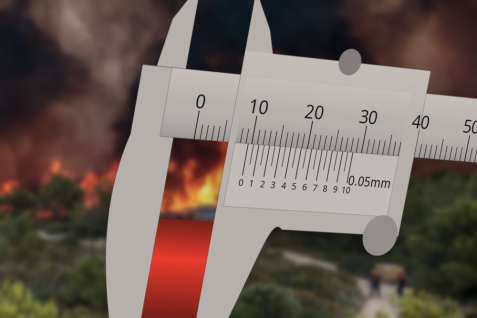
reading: 9.4mm
